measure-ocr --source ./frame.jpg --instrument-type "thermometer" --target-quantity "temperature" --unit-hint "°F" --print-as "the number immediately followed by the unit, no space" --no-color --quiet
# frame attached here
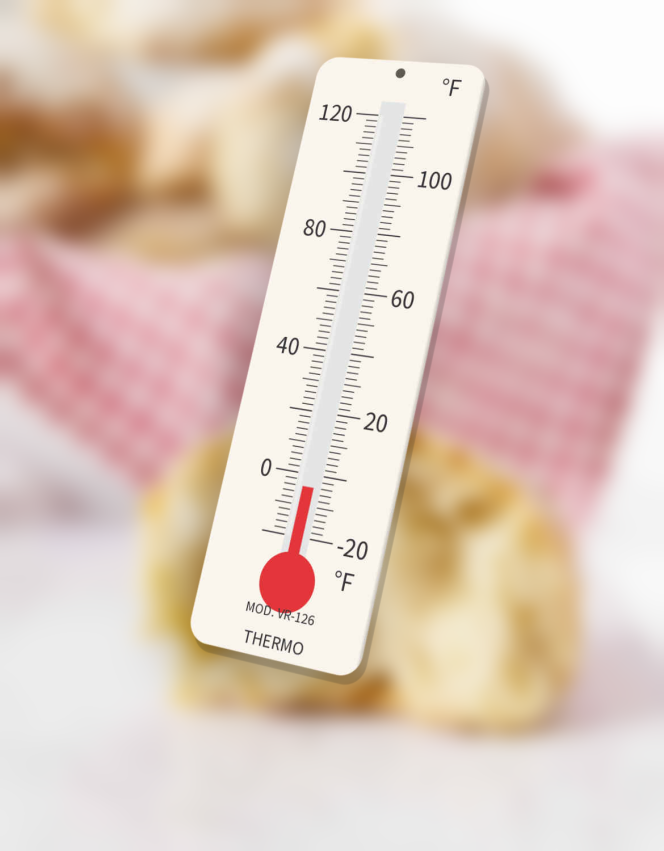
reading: -4°F
